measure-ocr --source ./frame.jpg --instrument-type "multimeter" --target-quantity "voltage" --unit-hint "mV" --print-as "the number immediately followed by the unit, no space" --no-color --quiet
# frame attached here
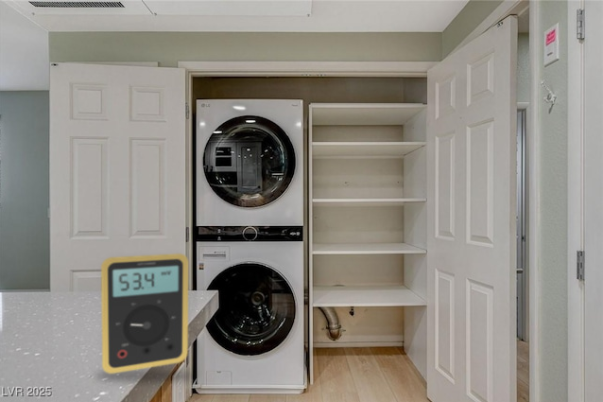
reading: 53.4mV
